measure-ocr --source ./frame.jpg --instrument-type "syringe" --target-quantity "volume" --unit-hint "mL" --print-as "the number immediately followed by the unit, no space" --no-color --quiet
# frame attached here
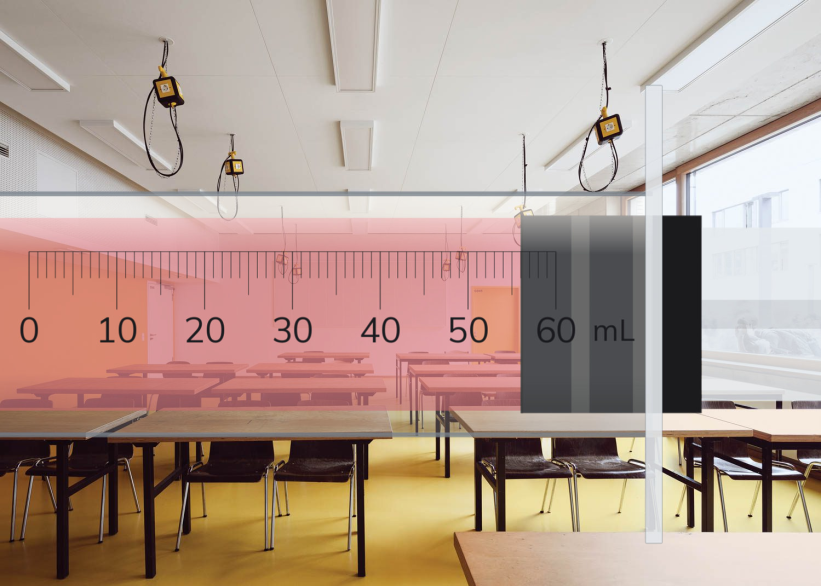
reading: 56mL
